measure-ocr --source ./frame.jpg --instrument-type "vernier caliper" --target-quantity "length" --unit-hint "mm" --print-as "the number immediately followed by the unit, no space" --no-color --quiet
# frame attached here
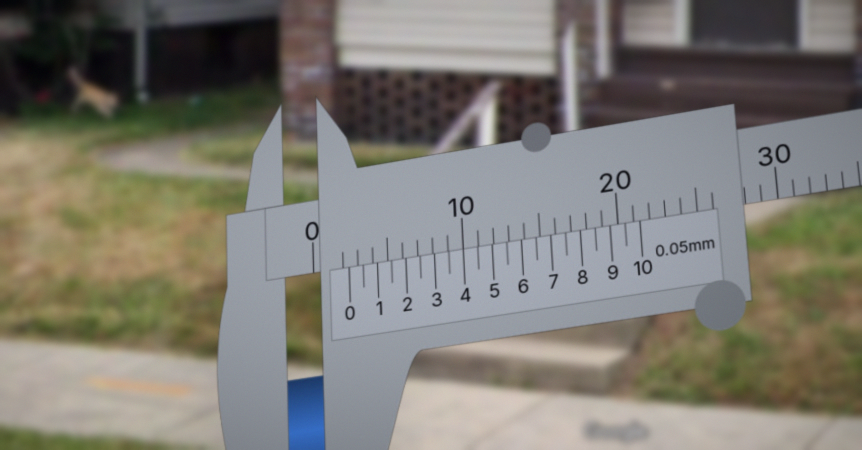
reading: 2.4mm
